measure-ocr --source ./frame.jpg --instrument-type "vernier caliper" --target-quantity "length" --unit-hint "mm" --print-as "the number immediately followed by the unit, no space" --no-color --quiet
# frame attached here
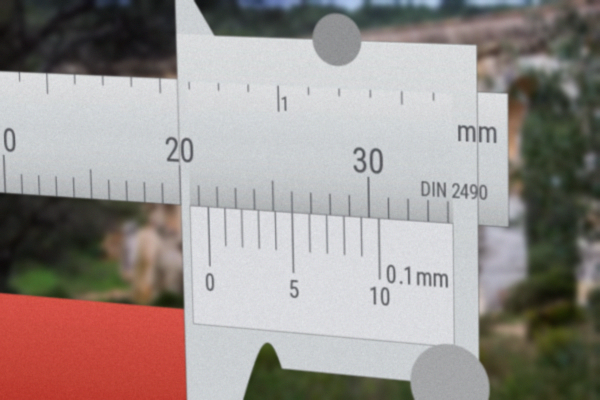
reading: 21.5mm
